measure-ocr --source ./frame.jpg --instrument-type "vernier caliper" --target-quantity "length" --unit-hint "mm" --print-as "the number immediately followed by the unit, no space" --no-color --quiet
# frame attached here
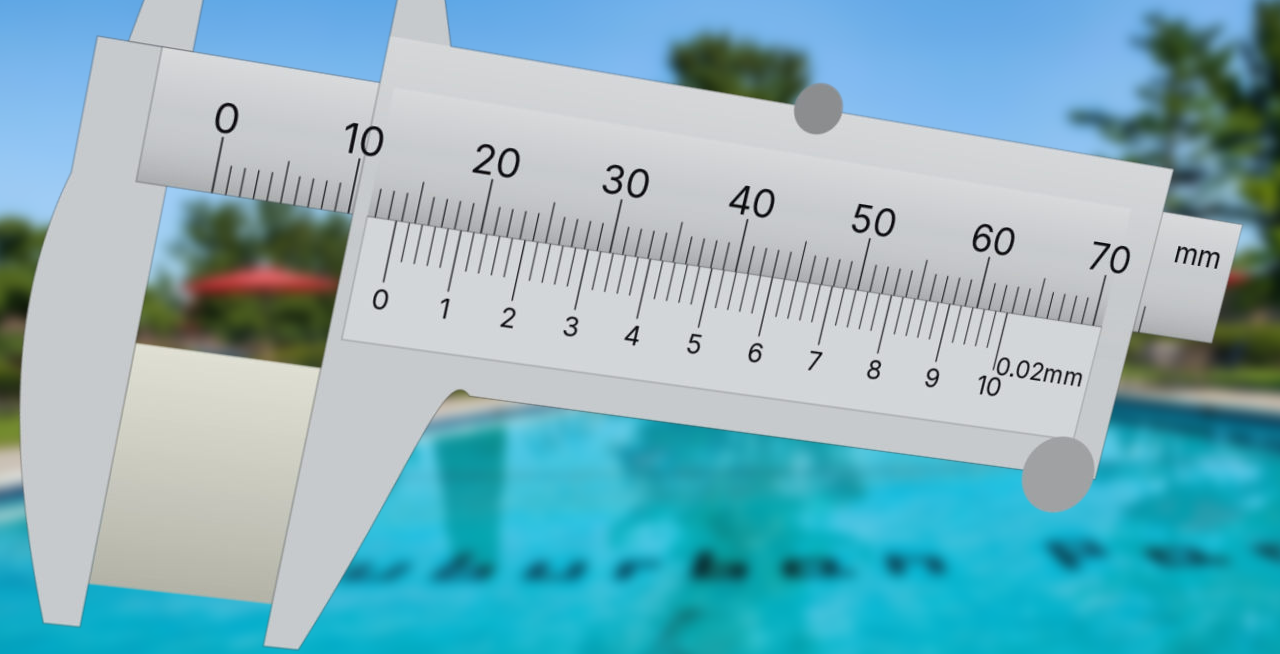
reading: 13.6mm
